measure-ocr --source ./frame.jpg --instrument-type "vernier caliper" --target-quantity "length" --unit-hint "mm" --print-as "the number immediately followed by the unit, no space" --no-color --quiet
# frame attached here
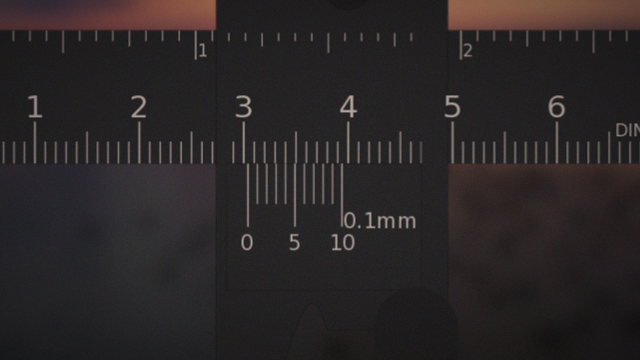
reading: 30.4mm
